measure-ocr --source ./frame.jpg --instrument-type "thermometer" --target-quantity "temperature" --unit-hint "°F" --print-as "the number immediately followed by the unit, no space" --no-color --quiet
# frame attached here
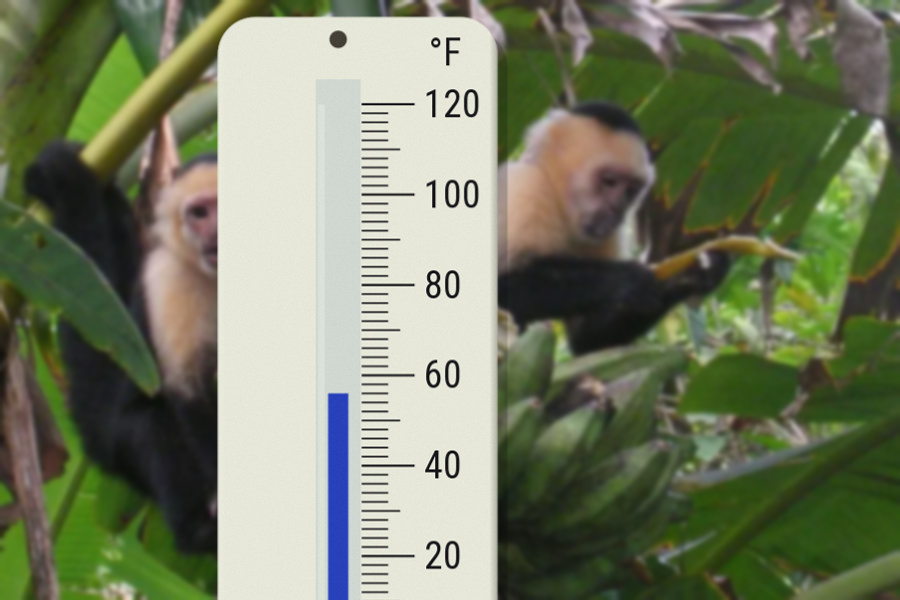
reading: 56°F
